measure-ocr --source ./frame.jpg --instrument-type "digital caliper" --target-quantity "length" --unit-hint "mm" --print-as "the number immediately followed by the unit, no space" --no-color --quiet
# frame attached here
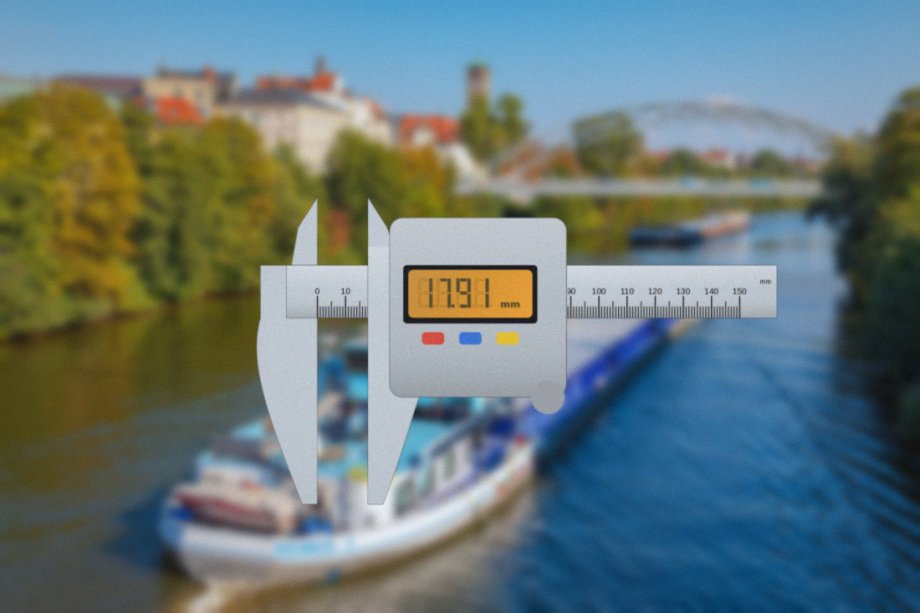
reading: 17.91mm
